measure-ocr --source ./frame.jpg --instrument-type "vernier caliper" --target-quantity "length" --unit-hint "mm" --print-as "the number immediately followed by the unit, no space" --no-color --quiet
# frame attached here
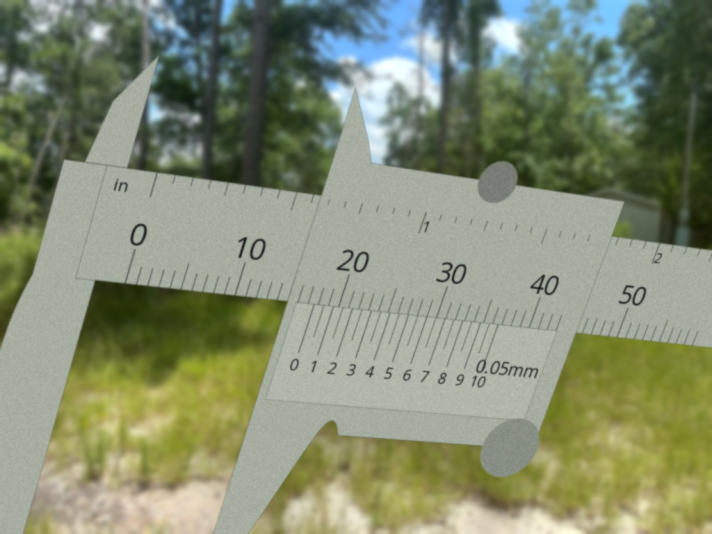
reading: 17.6mm
